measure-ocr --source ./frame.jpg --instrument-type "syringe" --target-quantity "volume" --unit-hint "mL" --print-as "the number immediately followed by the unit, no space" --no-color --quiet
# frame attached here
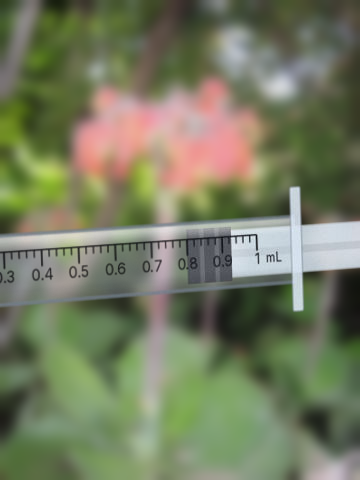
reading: 0.8mL
